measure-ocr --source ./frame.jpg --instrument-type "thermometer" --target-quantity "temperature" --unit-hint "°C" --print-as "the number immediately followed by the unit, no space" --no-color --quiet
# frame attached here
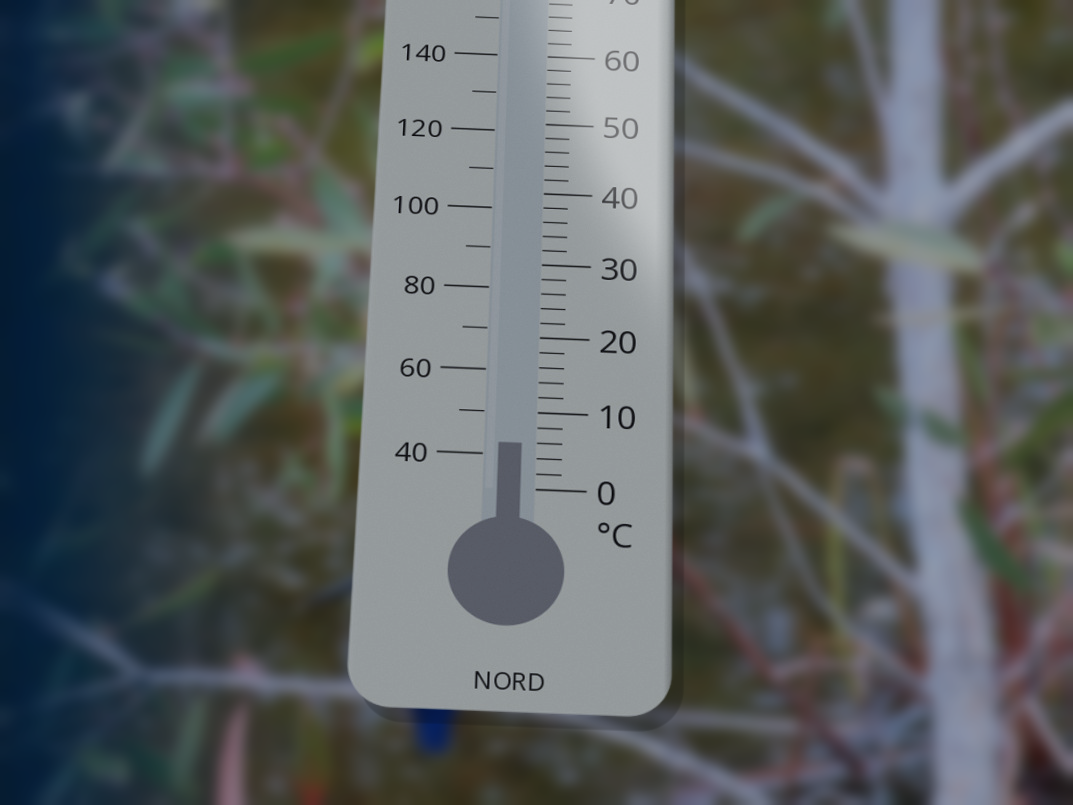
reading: 6°C
